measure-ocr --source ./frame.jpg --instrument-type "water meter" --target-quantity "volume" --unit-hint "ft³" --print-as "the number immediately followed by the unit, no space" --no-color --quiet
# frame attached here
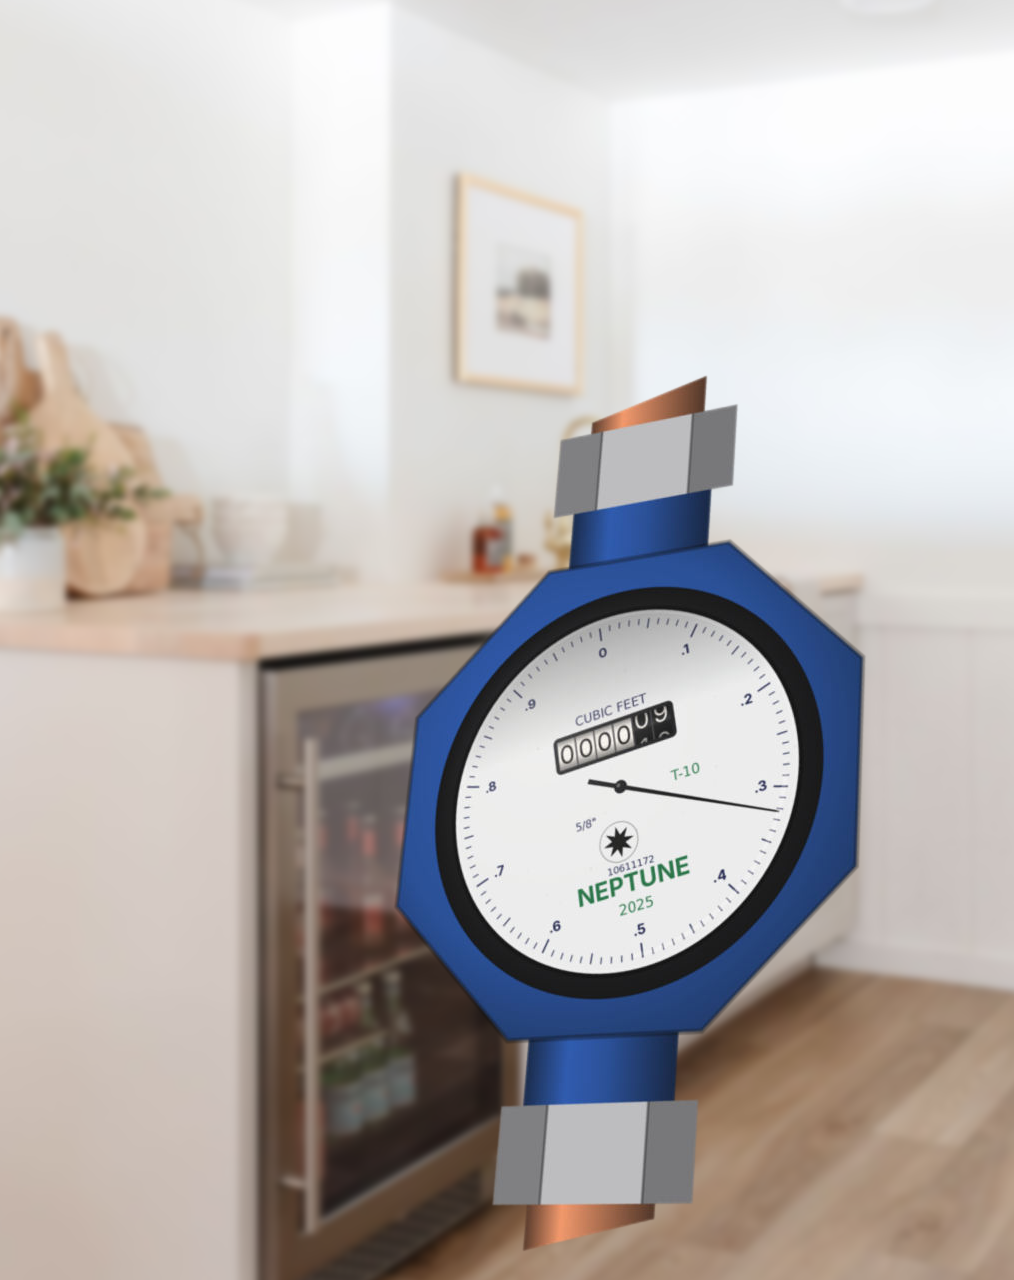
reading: 9.32ft³
